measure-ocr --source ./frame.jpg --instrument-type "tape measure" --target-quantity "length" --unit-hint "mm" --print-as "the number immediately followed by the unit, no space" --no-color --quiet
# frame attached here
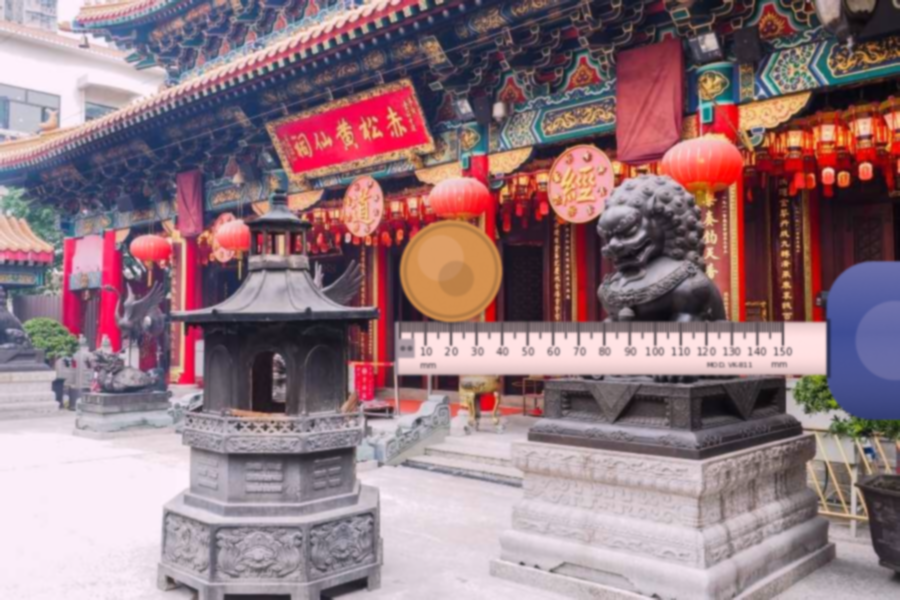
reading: 40mm
